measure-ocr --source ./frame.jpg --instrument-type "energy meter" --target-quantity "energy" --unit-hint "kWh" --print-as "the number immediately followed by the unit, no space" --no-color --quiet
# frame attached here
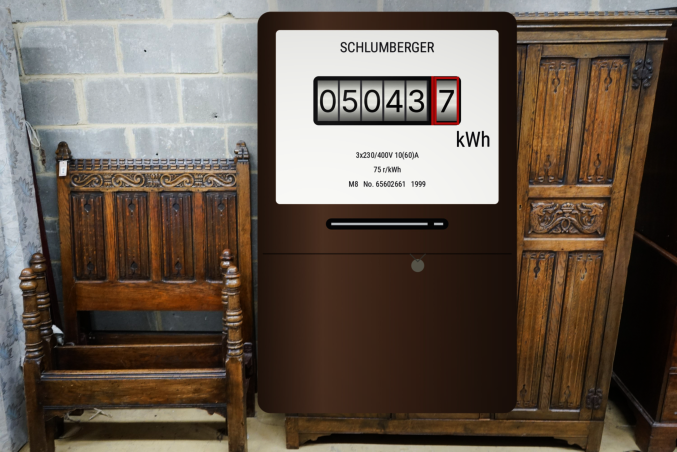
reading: 5043.7kWh
